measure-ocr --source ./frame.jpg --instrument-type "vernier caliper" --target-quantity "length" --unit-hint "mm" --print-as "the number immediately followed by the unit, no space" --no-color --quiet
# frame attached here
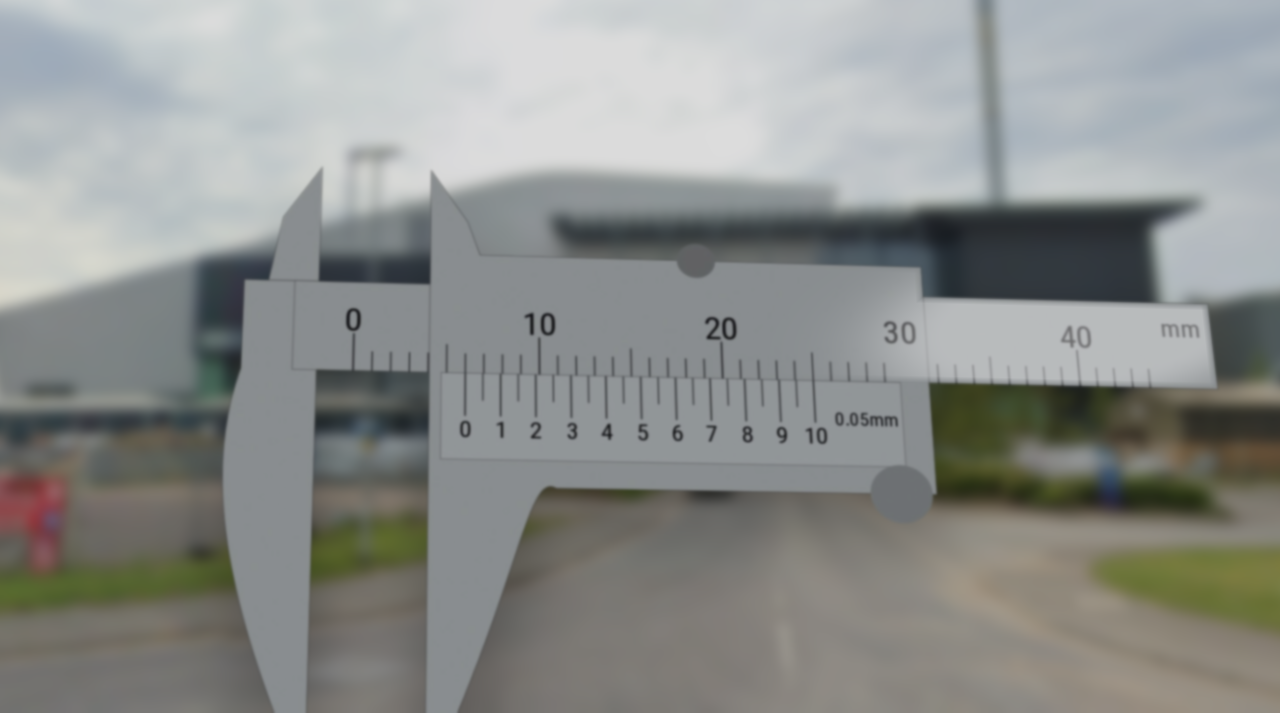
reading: 6.0mm
